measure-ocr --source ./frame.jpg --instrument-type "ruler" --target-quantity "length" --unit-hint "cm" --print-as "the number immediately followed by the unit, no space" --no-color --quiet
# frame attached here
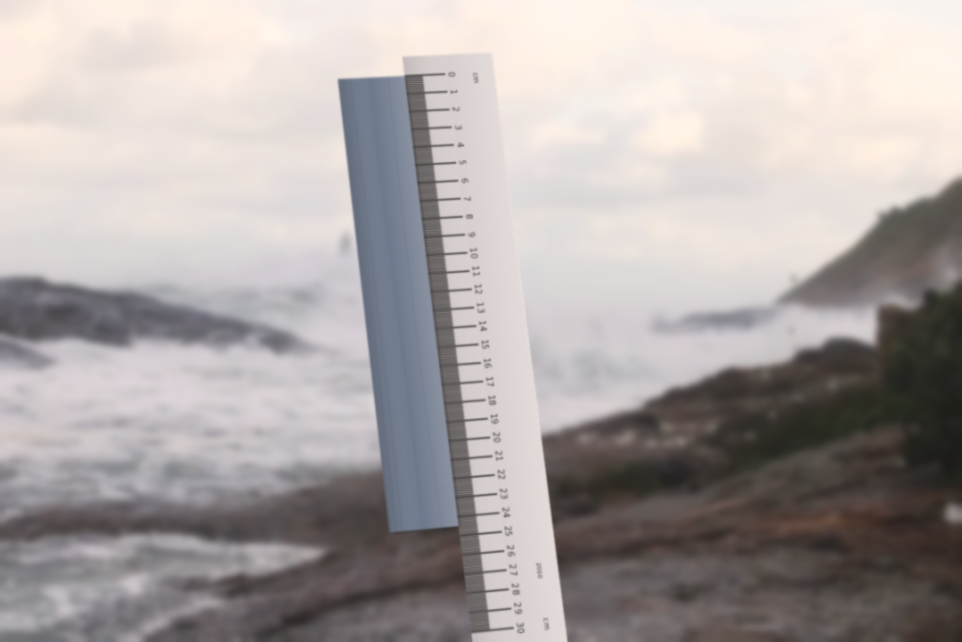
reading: 24.5cm
